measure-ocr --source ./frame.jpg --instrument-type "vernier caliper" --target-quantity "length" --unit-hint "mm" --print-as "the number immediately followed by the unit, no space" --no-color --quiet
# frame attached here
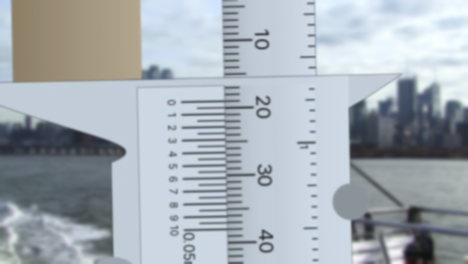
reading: 19.0mm
